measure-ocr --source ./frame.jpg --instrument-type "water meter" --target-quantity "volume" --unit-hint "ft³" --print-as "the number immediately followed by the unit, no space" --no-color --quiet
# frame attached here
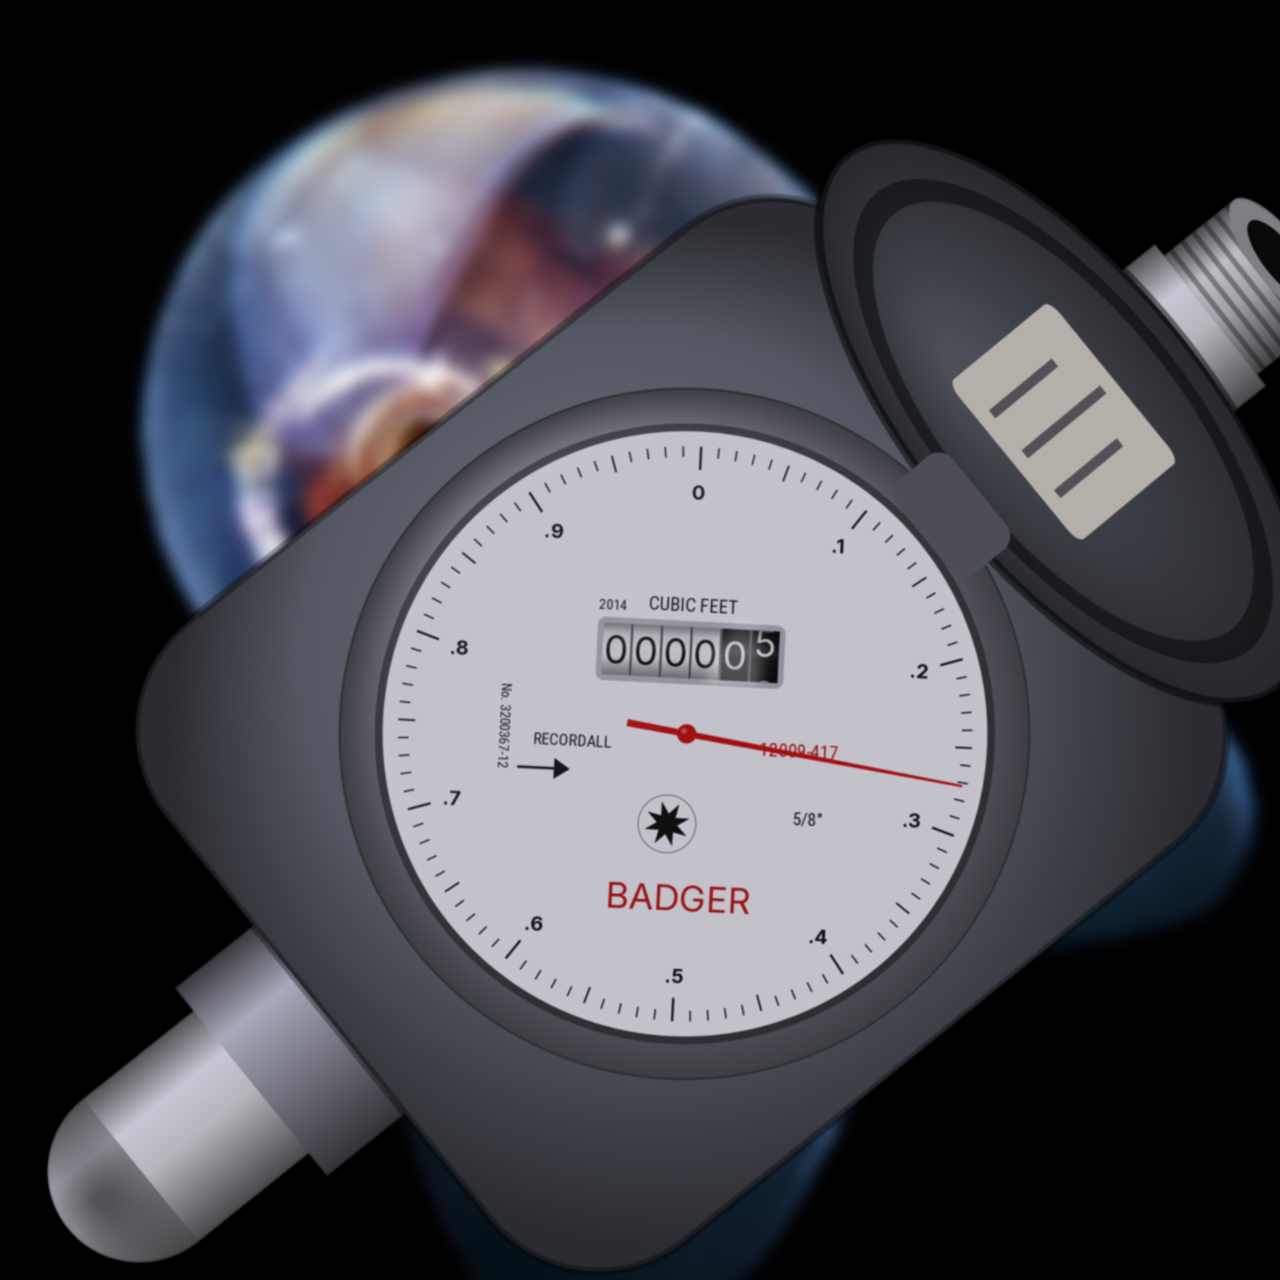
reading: 5.27ft³
